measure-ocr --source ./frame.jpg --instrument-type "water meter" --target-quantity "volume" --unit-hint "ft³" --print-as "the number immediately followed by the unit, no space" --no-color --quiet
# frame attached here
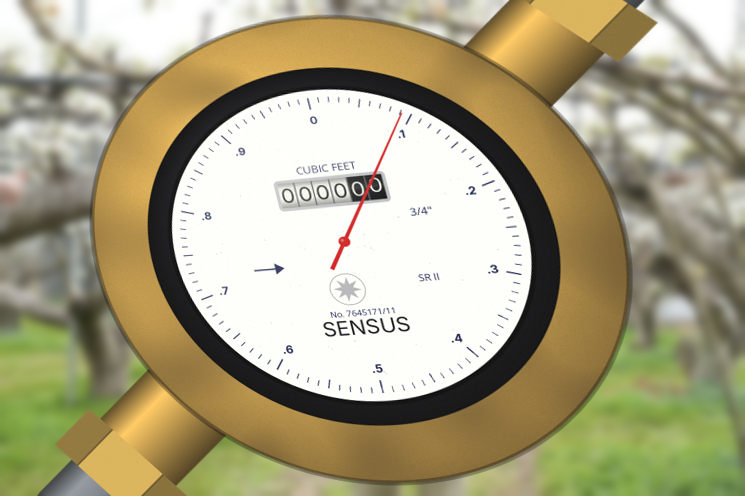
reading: 0.09ft³
